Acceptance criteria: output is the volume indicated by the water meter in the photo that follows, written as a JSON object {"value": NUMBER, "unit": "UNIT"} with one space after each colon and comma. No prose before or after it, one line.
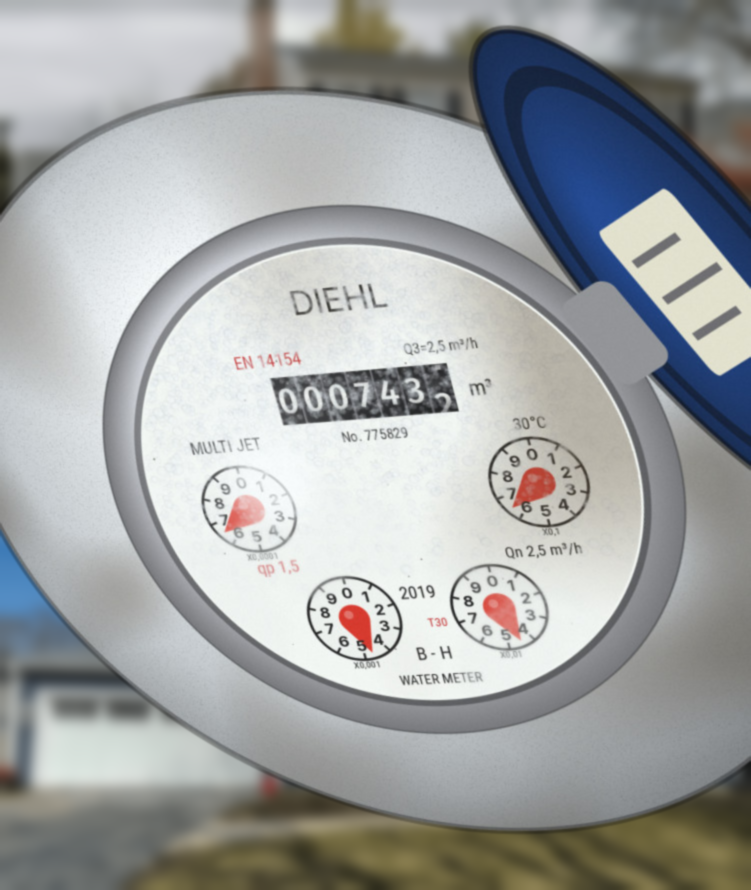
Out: {"value": 7431.6446, "unit": "m³"}
